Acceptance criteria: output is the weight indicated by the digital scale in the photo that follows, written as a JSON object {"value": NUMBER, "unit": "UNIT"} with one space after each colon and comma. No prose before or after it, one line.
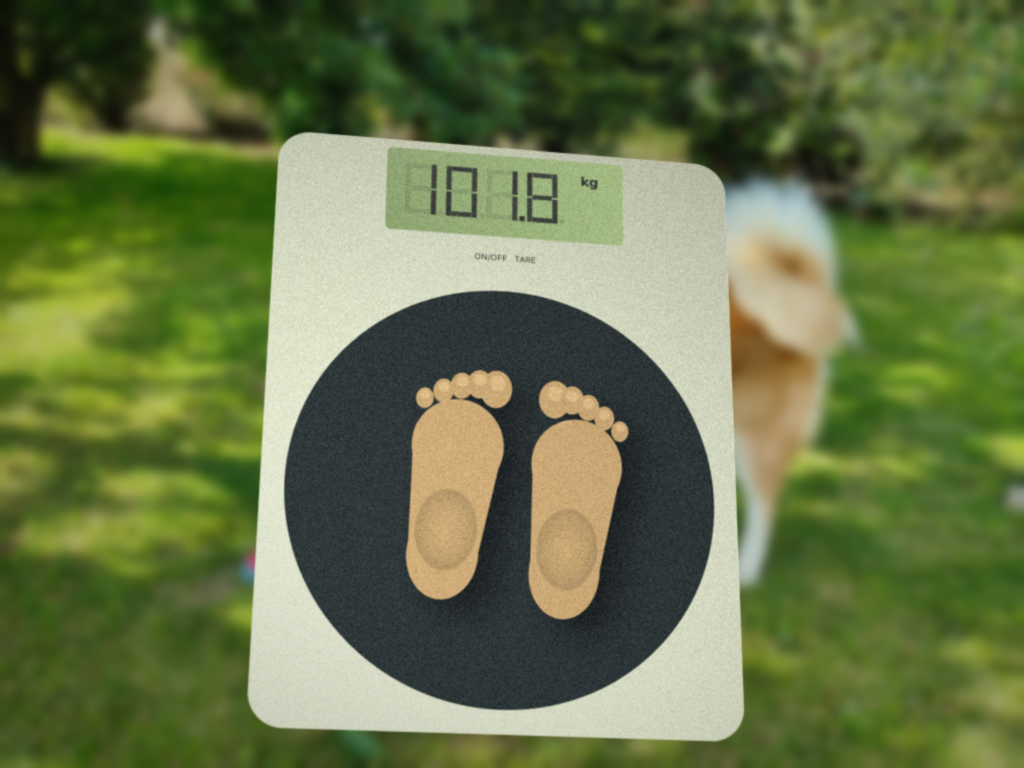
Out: {"value": 101.8, "unit": "kg"}
